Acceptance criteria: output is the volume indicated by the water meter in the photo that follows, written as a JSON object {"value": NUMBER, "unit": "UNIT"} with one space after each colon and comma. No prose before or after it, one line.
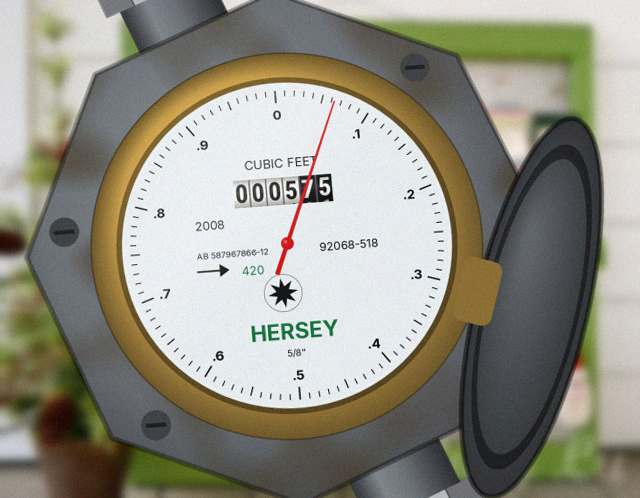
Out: {"value": 575.06, "unit": "ft³"}
